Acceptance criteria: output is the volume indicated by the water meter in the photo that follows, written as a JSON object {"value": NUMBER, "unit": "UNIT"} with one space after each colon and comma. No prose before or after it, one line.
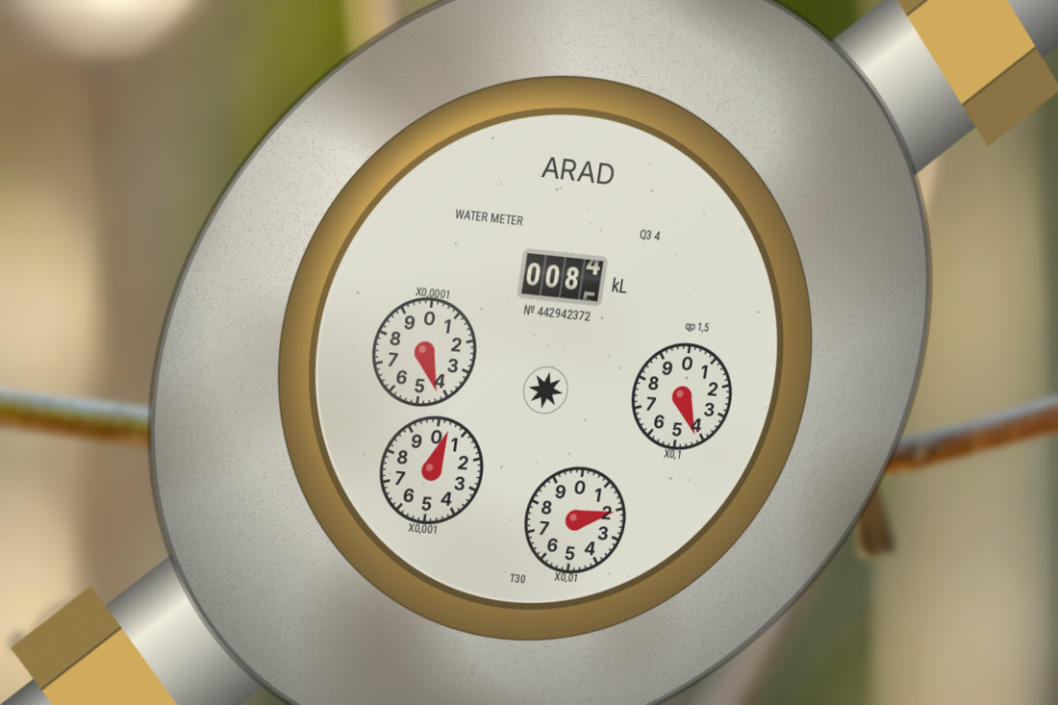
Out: {"value": 84.4204, "unit": "kL"}
